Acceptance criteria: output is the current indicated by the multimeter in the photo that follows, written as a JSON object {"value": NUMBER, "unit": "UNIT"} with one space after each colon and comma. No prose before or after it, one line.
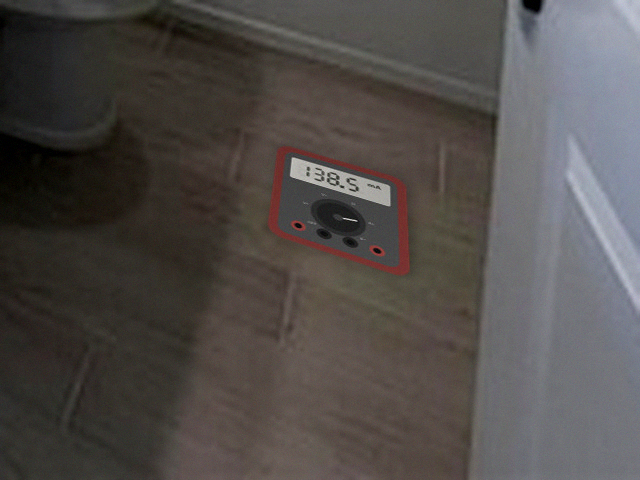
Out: {"value": 138.5, "unit": "mA"}
